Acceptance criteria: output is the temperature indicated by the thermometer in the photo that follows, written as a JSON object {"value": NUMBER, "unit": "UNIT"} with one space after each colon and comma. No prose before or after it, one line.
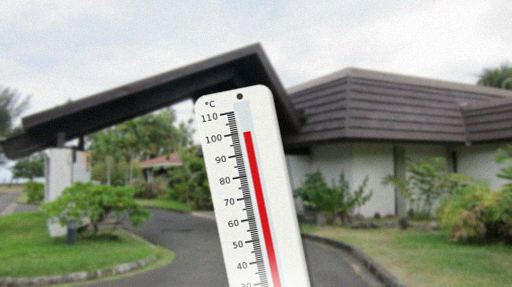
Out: {"value": 100, "unit": "°C"}
